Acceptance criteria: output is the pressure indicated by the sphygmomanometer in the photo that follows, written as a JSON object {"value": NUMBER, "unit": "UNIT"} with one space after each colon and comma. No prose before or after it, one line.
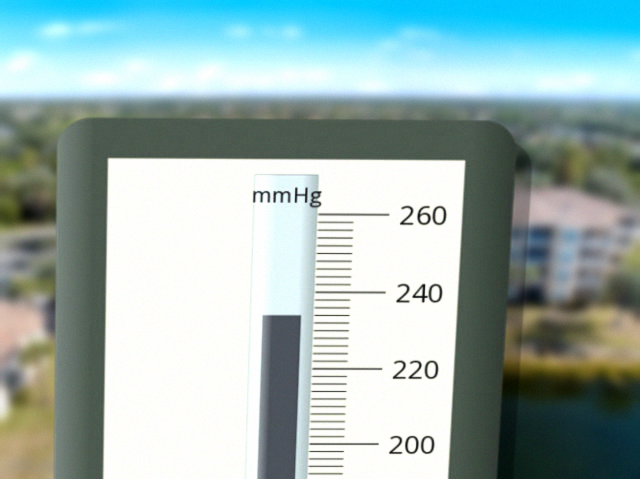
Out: {"value": 234, "unit": "mmHg"}
